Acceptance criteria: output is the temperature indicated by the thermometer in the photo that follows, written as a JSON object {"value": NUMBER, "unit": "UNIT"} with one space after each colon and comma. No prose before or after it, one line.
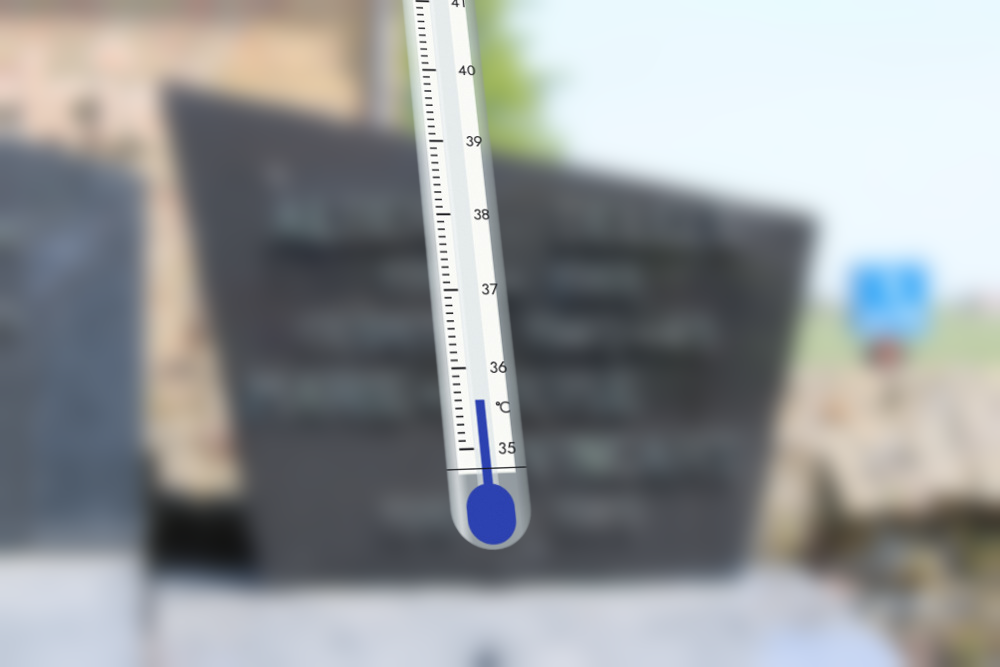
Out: {"value": 35.6, "unit": "°C"}
